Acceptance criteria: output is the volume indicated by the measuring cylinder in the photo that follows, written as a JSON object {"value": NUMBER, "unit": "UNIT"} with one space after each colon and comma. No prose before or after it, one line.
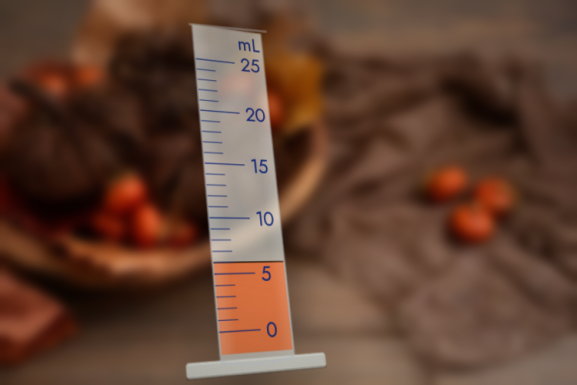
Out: {"value": 6, "unit": "mL"}
